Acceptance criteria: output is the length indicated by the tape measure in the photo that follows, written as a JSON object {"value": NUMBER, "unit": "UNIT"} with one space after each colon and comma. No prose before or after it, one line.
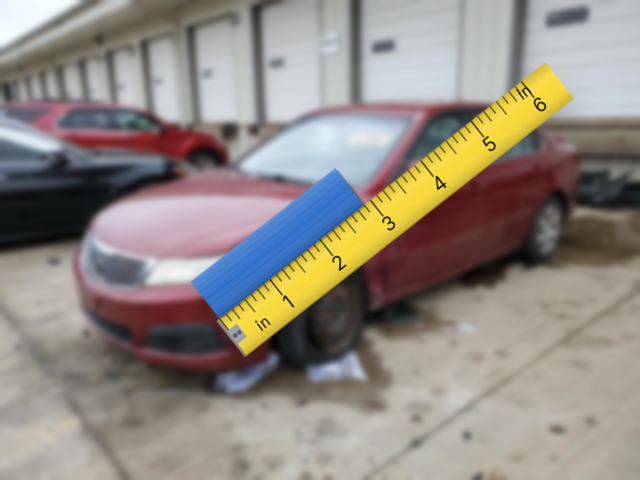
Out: {"value": 2.875, "unit": "in"}
